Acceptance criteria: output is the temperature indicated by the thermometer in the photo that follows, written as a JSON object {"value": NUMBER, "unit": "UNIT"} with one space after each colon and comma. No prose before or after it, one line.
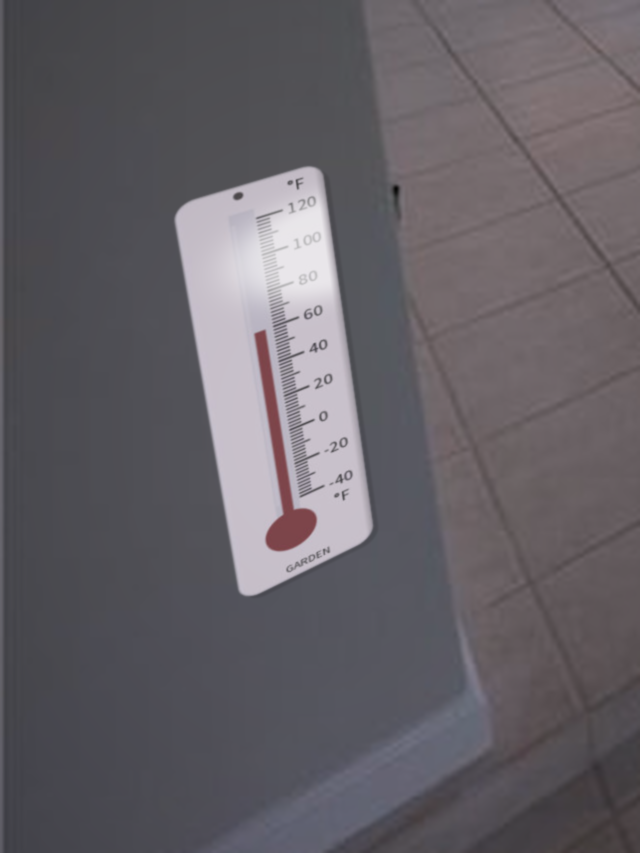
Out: {"value": 60, "unit": "°F"}
